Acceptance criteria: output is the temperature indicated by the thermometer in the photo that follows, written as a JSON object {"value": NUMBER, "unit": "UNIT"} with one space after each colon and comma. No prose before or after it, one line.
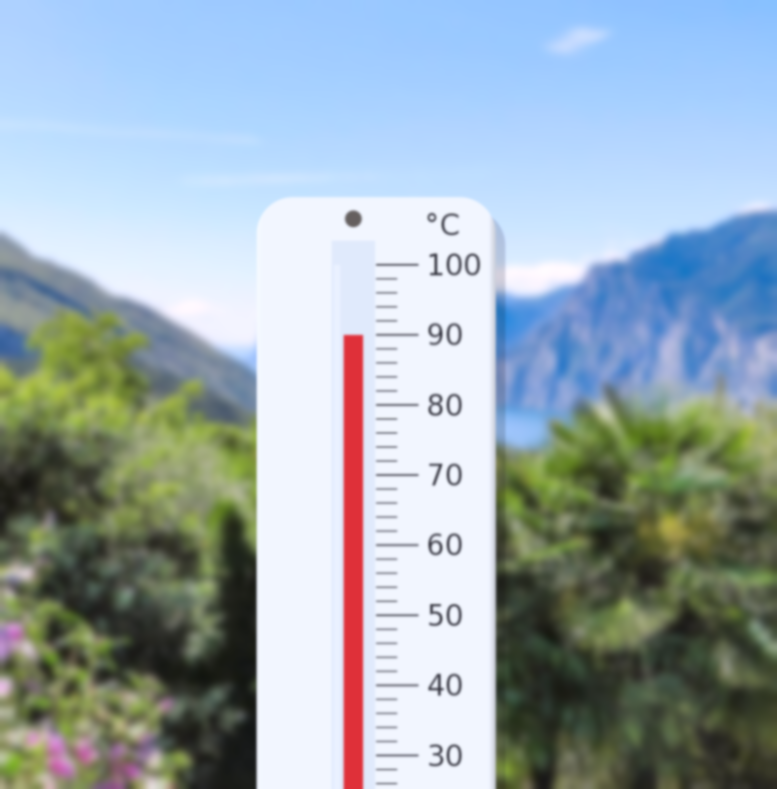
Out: {"value": 90, "unit": "°C"}
